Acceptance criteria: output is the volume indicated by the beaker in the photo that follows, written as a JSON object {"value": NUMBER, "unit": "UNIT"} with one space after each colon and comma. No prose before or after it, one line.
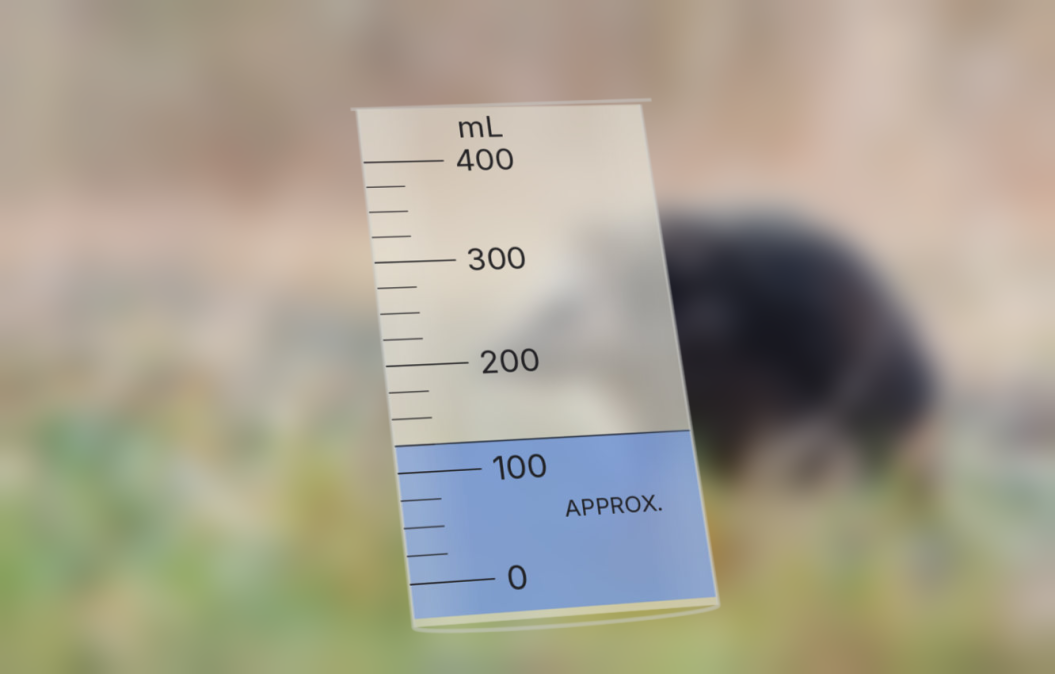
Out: {"value": 125, "unit": "mL"}
